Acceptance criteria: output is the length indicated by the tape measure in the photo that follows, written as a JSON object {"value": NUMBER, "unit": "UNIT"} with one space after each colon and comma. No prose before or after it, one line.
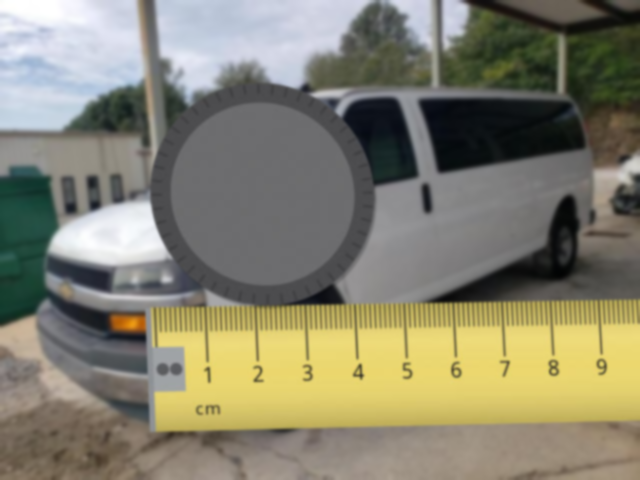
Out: {"value": 4.5, "unit": "cm"}
